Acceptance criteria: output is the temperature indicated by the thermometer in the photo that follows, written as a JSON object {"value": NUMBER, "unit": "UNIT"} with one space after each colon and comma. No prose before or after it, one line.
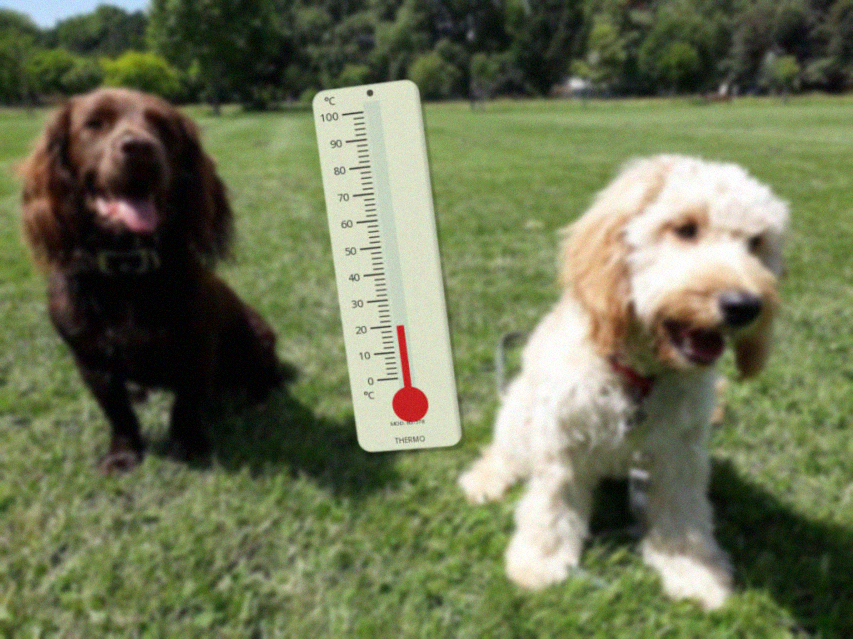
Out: {"value": 20, "unit": "°C"}
